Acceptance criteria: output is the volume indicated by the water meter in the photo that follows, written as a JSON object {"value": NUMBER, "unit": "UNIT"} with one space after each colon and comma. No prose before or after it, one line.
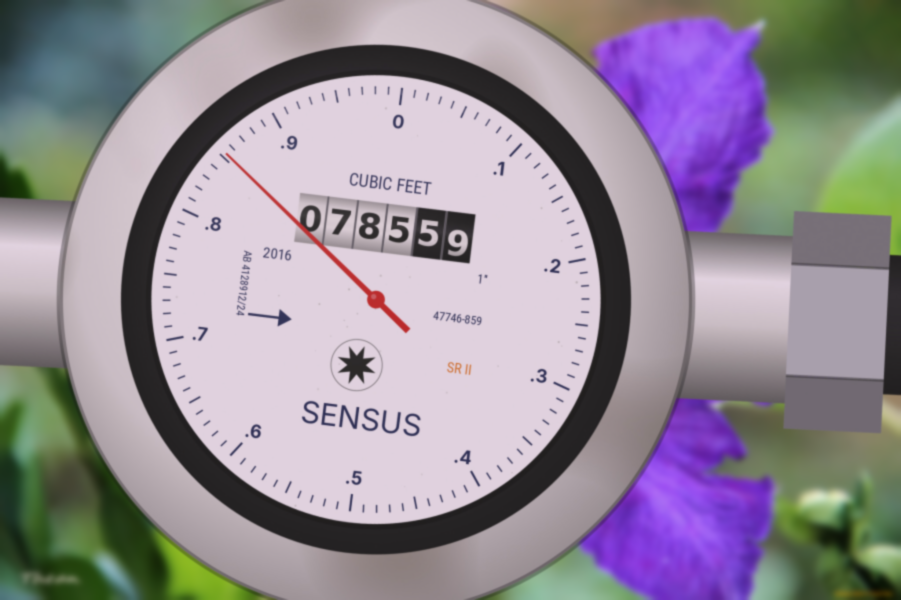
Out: {"value": 78558.85, "unit": "ft³"}
